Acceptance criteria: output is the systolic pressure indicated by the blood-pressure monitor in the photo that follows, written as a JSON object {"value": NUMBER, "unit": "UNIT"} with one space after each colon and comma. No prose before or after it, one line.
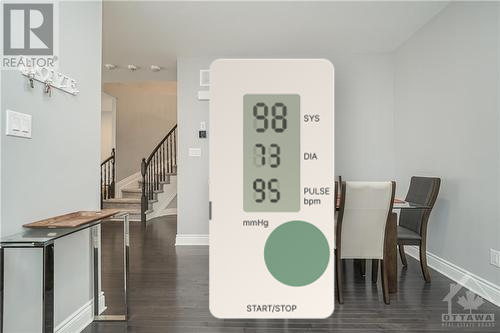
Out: {"value": 98, "unit": "mmHg"}
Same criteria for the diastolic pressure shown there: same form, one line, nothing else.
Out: {"value": 73, "unit": "mmHg"}
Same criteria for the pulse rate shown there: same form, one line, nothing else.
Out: {"value": 95, "unit": "bpm"}
